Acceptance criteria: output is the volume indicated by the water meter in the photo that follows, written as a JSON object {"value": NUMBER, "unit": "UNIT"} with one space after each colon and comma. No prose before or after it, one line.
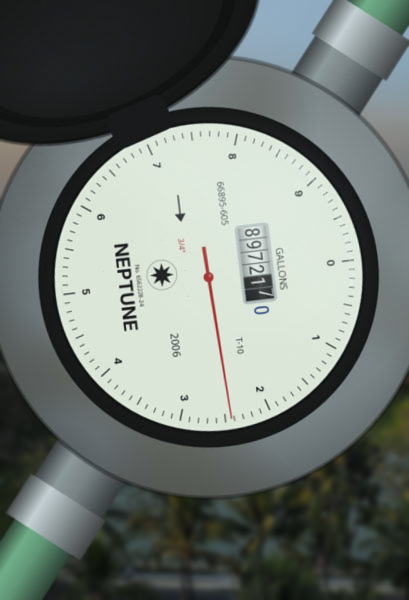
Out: {"value": 8972172.4, "unit": "gal"}
